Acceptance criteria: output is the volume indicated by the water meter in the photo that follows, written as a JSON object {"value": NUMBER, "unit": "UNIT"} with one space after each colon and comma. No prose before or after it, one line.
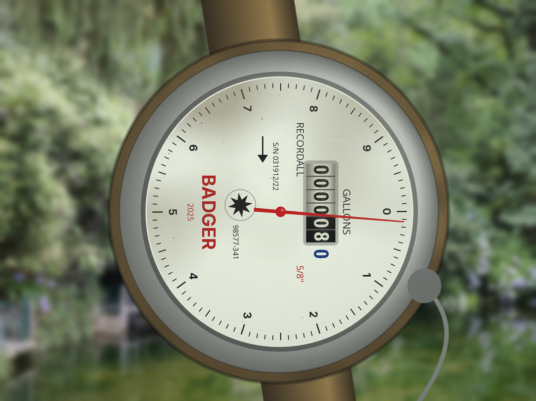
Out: {"value": 80.1, "unit": "gal"}
